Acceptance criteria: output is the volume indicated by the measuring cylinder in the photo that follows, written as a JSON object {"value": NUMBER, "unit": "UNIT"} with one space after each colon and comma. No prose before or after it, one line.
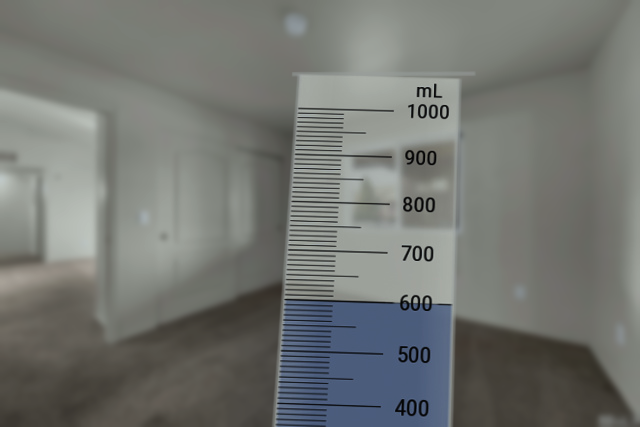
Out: {"value": 600, "unit": "mL"}
